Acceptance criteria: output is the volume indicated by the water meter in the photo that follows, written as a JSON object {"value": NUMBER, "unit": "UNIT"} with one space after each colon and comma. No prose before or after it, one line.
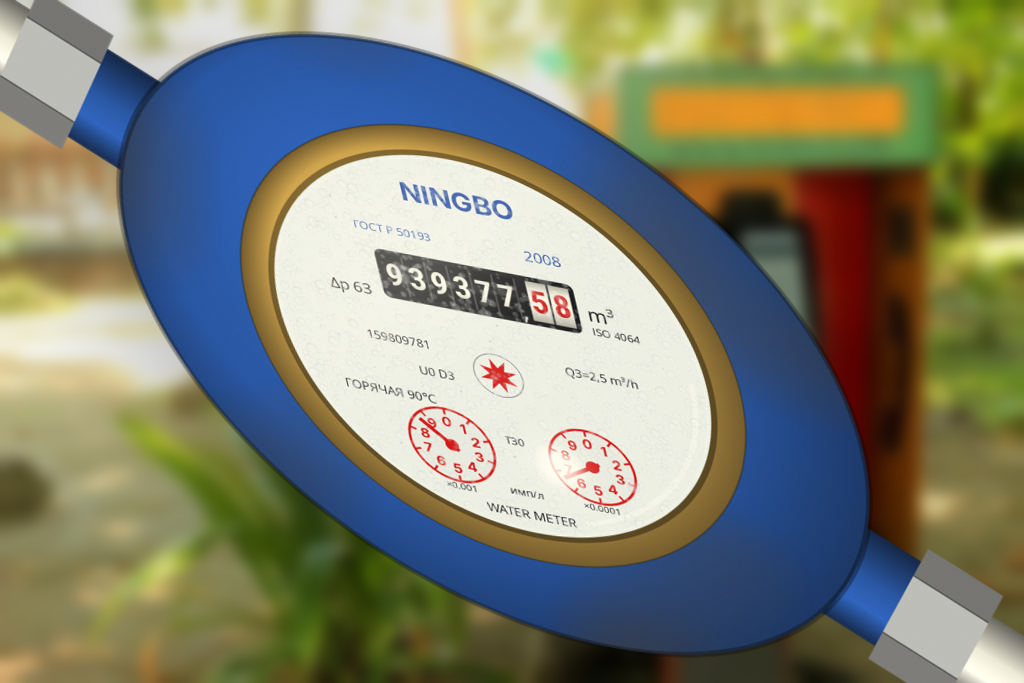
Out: {"value": 939377.5886, "unit": "m³"}
